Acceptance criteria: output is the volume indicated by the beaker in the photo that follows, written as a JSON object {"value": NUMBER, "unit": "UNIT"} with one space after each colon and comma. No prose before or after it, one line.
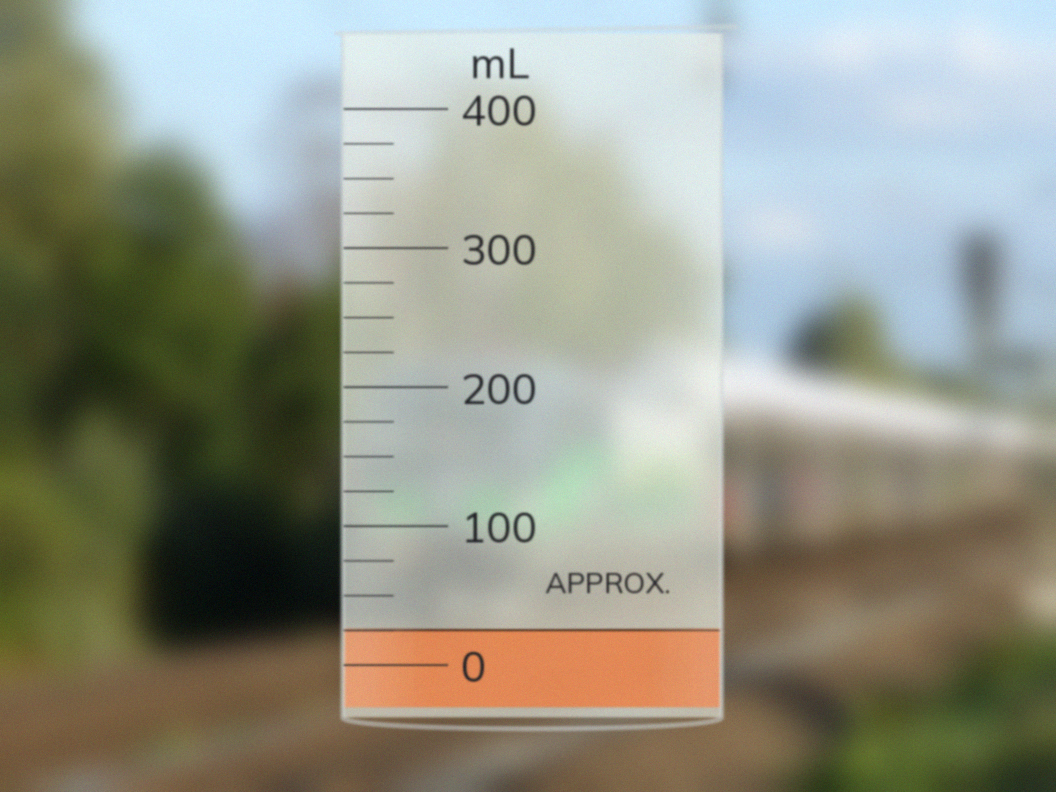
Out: {"value": 25, "unit": "mL"}
